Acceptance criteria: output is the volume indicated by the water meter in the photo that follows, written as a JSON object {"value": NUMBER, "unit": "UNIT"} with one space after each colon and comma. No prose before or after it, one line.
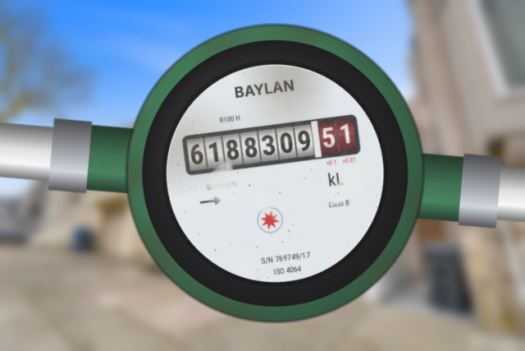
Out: {"value": 6188309.51, "unit": "kL"}
